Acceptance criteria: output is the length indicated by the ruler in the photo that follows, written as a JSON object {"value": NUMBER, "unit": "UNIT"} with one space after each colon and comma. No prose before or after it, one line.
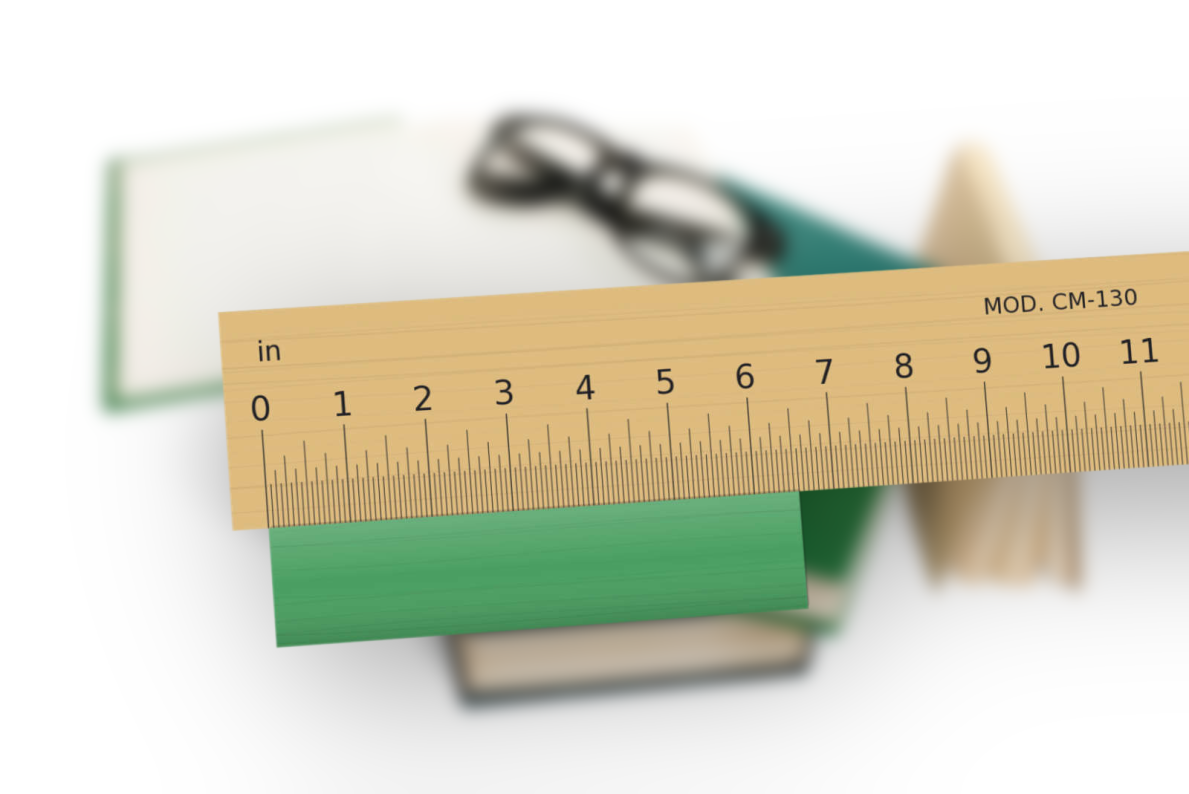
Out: {"value": 6.5625, "unit": "in"}
